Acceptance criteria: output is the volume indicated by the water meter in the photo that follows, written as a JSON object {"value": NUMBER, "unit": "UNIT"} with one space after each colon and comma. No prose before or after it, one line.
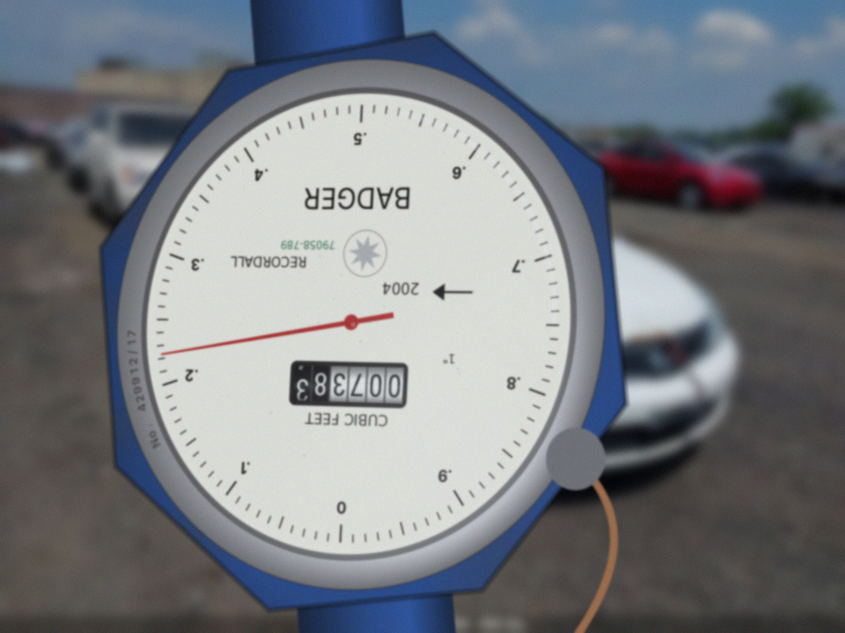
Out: {"value": 7383.22, "unit": "ft³"}
